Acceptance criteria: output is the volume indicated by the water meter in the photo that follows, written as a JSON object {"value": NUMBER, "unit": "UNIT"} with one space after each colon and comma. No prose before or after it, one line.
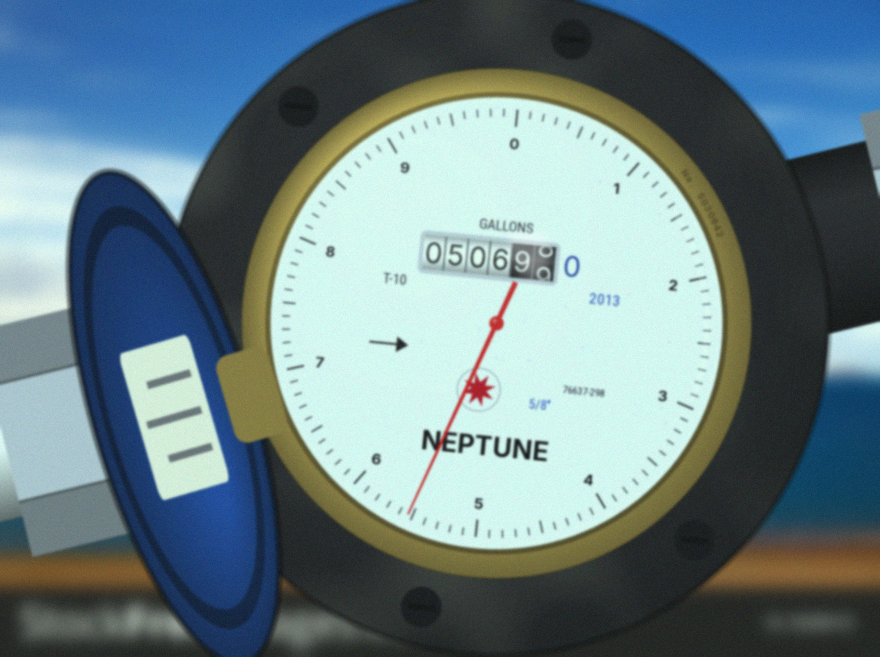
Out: {"value": 506985.5, "unit": "gal"}
